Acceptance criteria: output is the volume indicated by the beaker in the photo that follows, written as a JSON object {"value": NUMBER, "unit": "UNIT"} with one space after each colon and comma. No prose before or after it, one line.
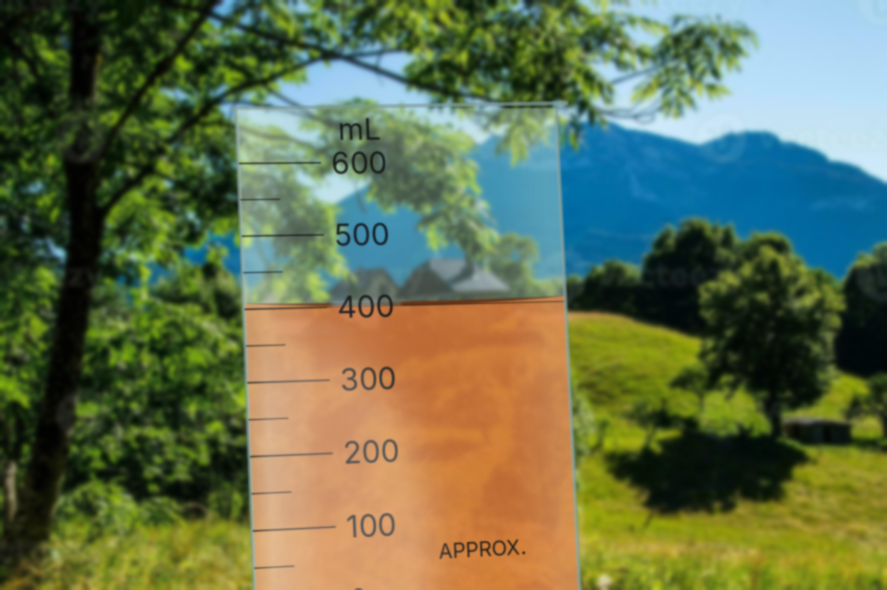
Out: {"value": 400, "unit": "mL"}
